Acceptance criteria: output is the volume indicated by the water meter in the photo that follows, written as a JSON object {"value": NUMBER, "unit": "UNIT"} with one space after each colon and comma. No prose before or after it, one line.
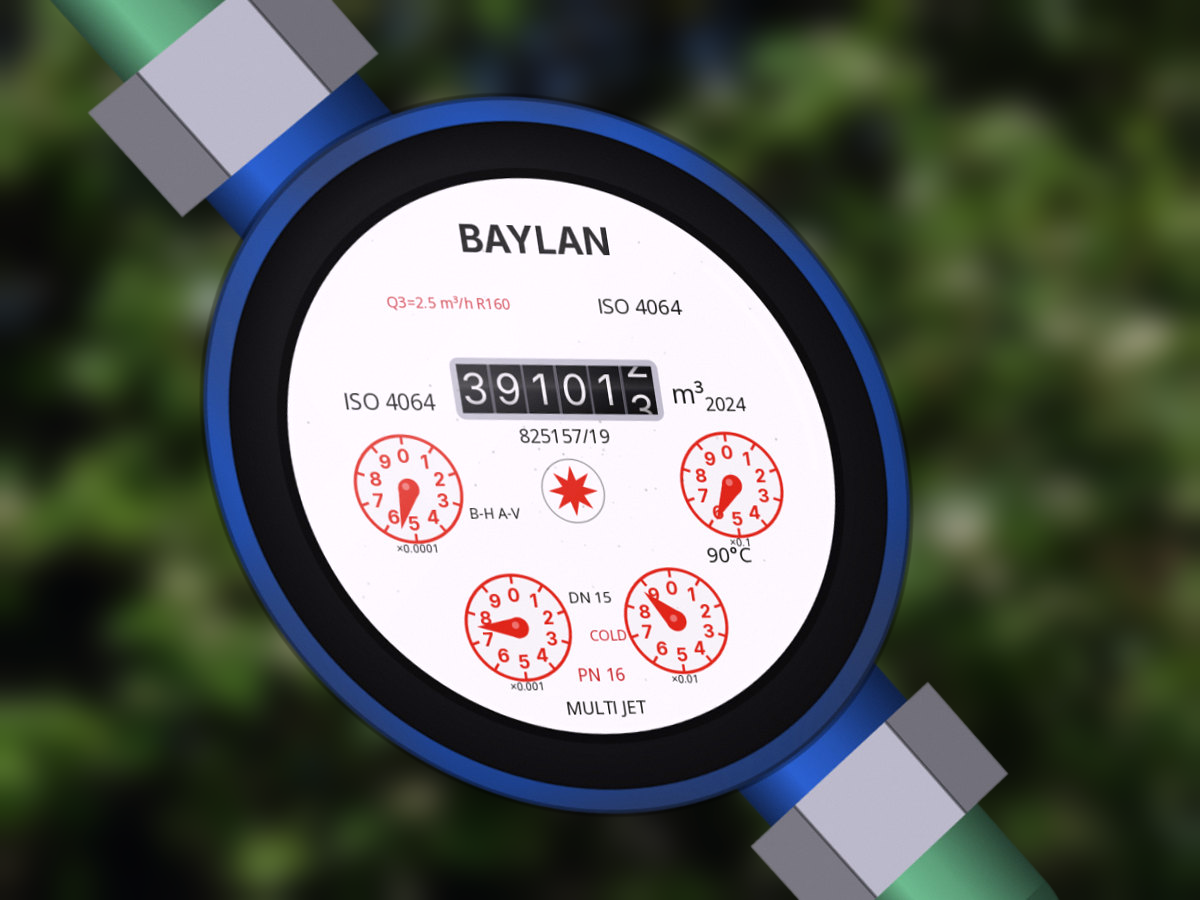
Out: {"value": 391012.5875, "unit": "m³"}
